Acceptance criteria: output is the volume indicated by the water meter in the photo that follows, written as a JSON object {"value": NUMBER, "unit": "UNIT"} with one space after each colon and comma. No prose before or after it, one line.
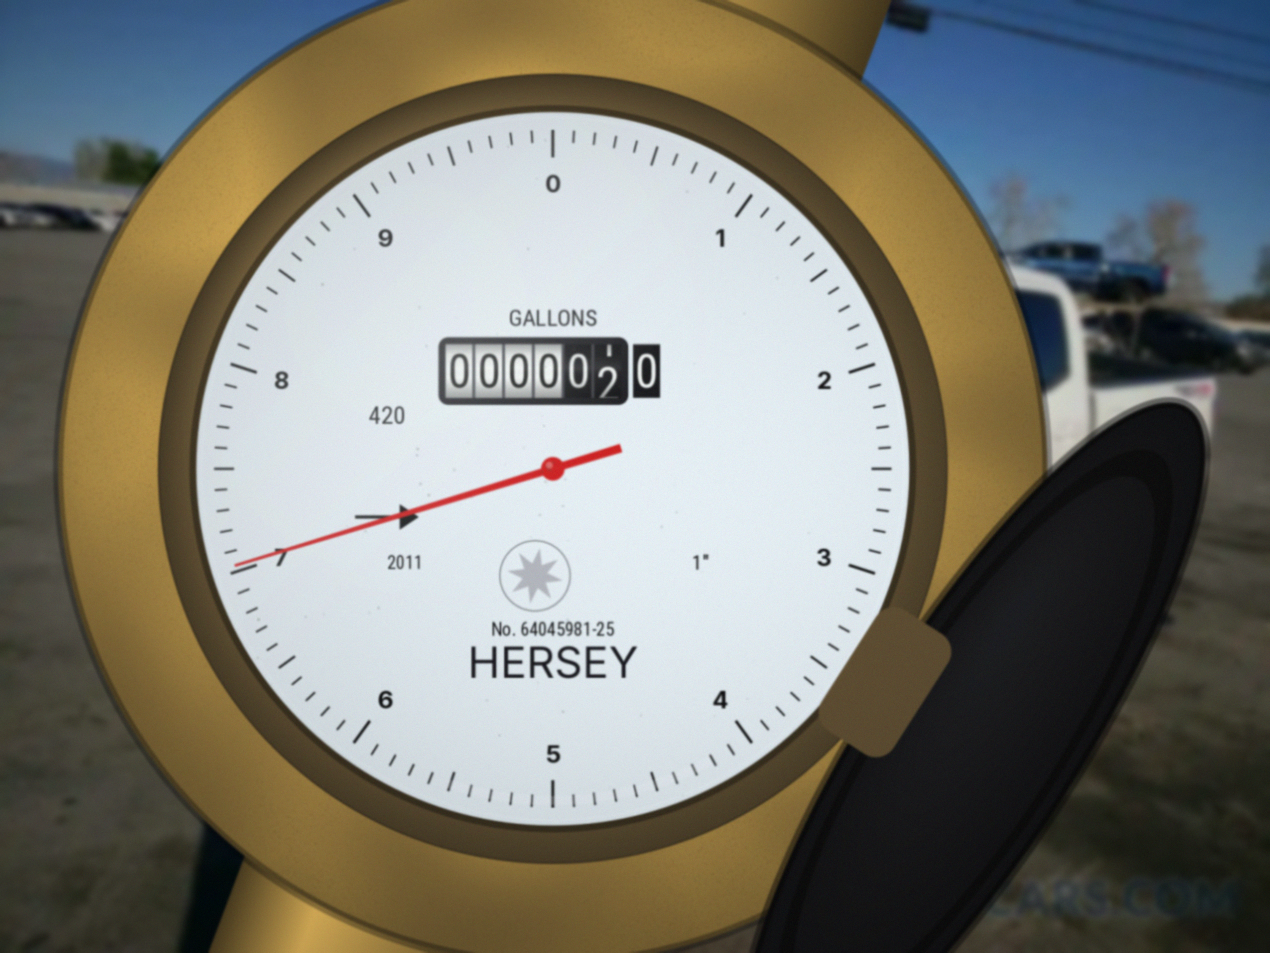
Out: {"value": 17.0, "unit": "gal"}
